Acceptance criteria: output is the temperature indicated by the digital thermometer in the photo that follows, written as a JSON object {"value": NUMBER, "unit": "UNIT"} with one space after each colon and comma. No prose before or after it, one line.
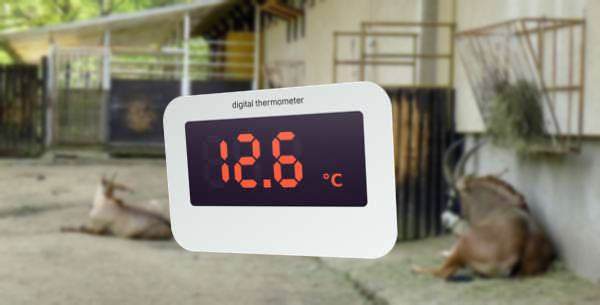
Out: {"value": 12.6, "unit": "°C"}
